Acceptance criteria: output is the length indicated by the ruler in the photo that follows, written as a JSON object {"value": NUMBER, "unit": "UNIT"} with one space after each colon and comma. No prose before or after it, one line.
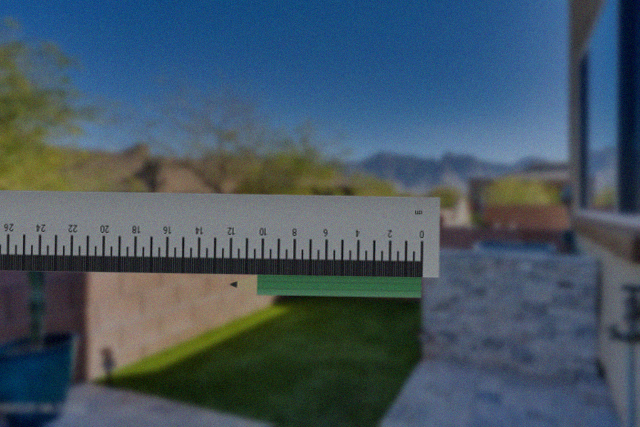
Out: {"value": 12, "unit": "cm"}
